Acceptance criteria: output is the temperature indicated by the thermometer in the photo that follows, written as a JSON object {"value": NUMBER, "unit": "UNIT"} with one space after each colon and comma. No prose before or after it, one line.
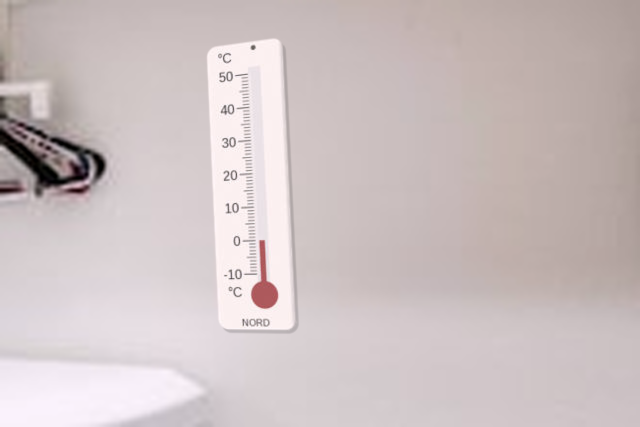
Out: {"value": 0, "unit": "°C"}
